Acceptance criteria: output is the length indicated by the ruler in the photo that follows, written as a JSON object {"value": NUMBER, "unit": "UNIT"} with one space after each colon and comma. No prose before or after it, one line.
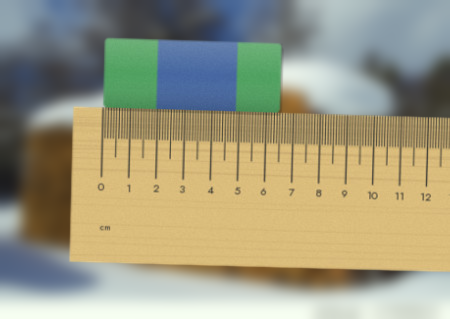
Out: {"value": 6.5, "unit": "cm"}
